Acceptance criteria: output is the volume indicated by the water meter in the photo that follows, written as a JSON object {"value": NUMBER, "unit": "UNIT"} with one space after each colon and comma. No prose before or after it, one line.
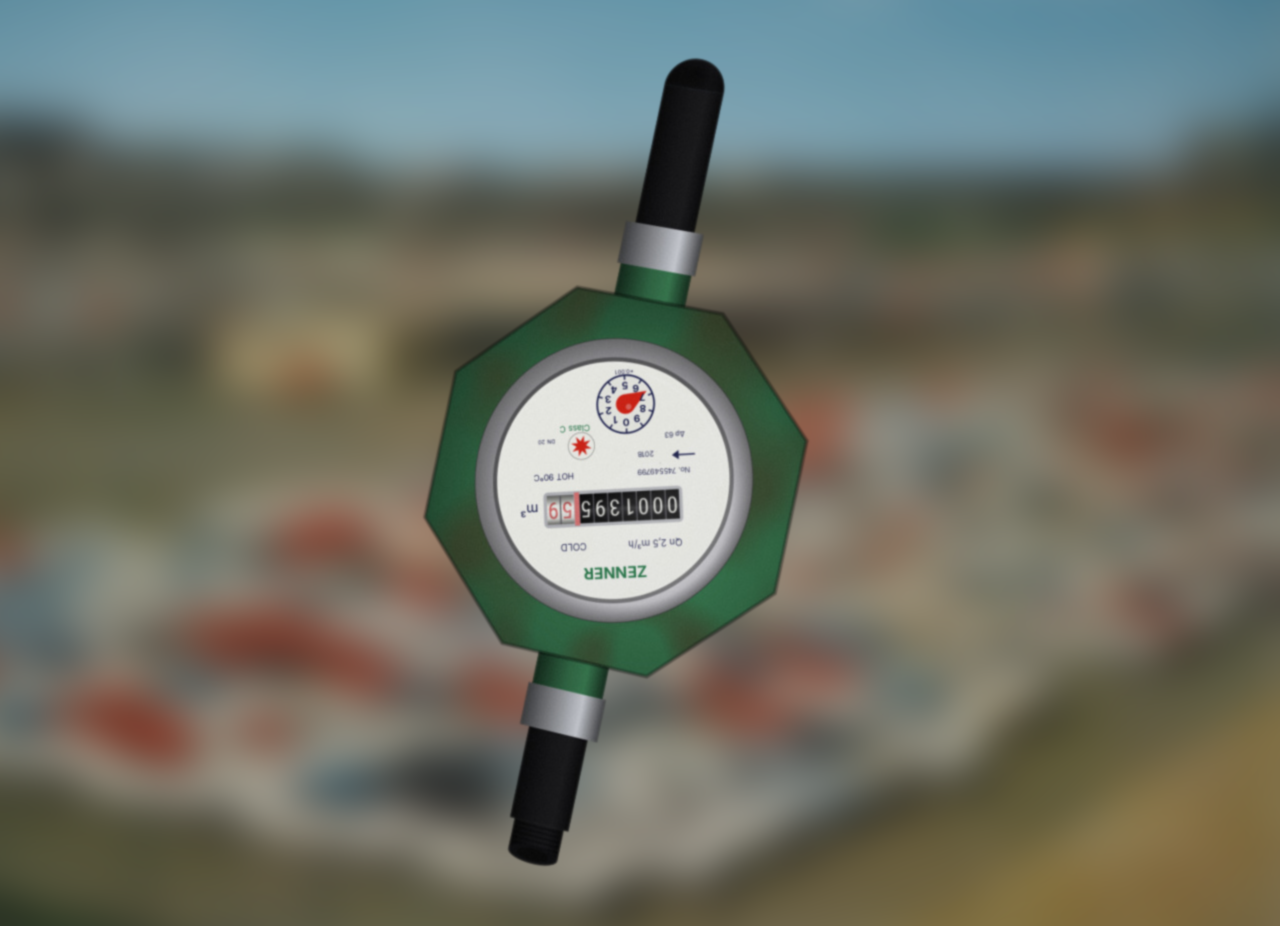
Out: {"value": 1395.596, "unit": "m³"}
